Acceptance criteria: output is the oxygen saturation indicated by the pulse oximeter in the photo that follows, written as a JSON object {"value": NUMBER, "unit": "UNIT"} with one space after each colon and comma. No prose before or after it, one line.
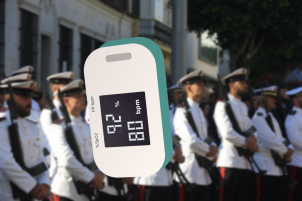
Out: {"value": 92, "unit": "%"}
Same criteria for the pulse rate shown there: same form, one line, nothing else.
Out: {"value": 80, "unit": "bpm"}
